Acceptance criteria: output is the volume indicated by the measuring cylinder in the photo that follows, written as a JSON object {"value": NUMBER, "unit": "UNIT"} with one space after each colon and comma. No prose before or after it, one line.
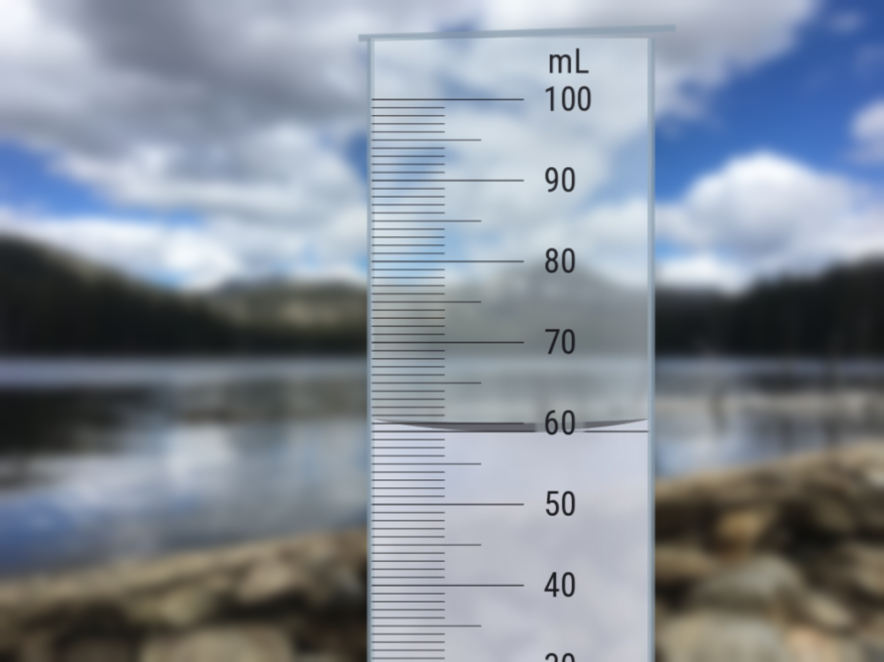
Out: {"value": 59, "unit": "mL"}
